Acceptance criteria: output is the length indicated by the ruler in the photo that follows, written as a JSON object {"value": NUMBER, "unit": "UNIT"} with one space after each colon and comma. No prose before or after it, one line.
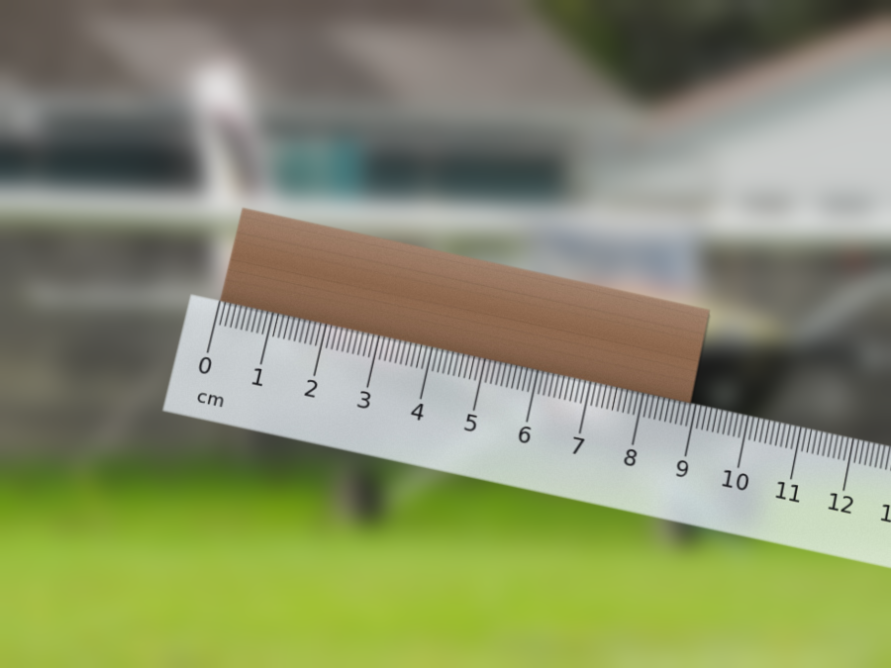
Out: {"value": 8.9, "unit": "cm"}
